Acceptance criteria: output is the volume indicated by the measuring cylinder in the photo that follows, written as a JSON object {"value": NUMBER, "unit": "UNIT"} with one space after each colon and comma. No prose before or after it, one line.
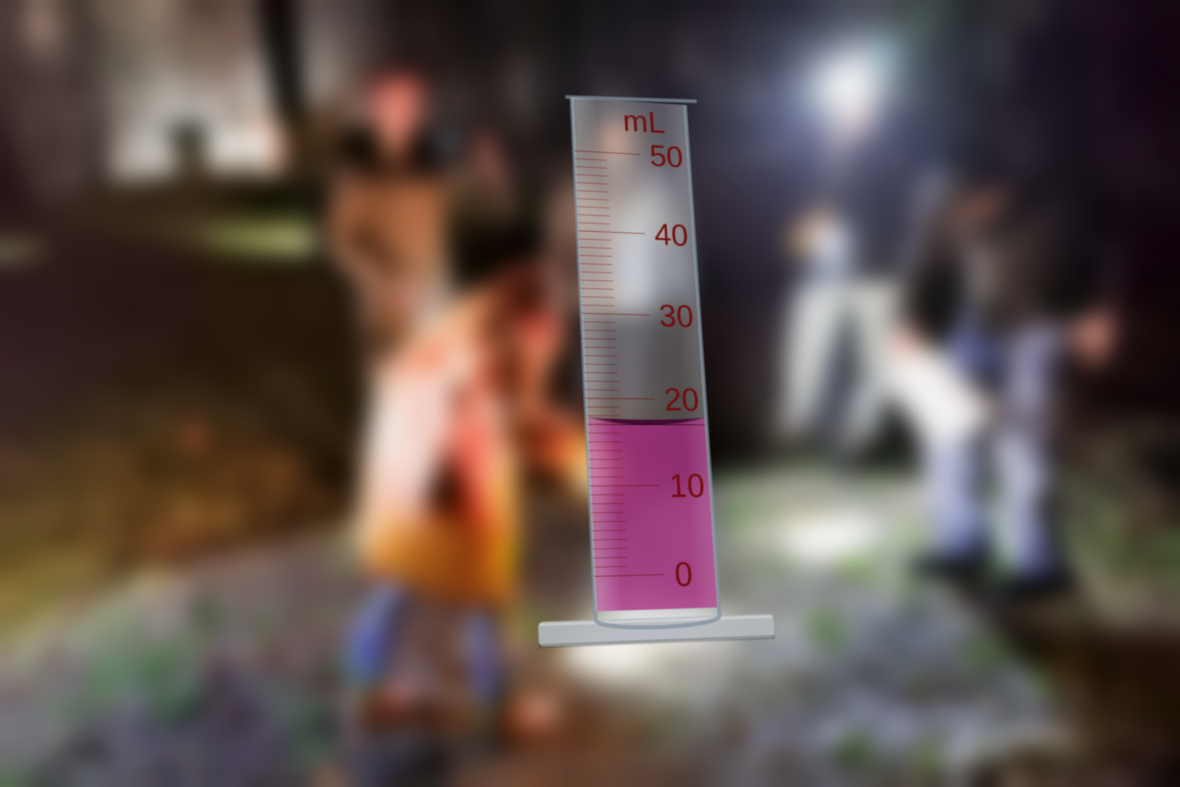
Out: {"value": 17, "unit": "mL"}
